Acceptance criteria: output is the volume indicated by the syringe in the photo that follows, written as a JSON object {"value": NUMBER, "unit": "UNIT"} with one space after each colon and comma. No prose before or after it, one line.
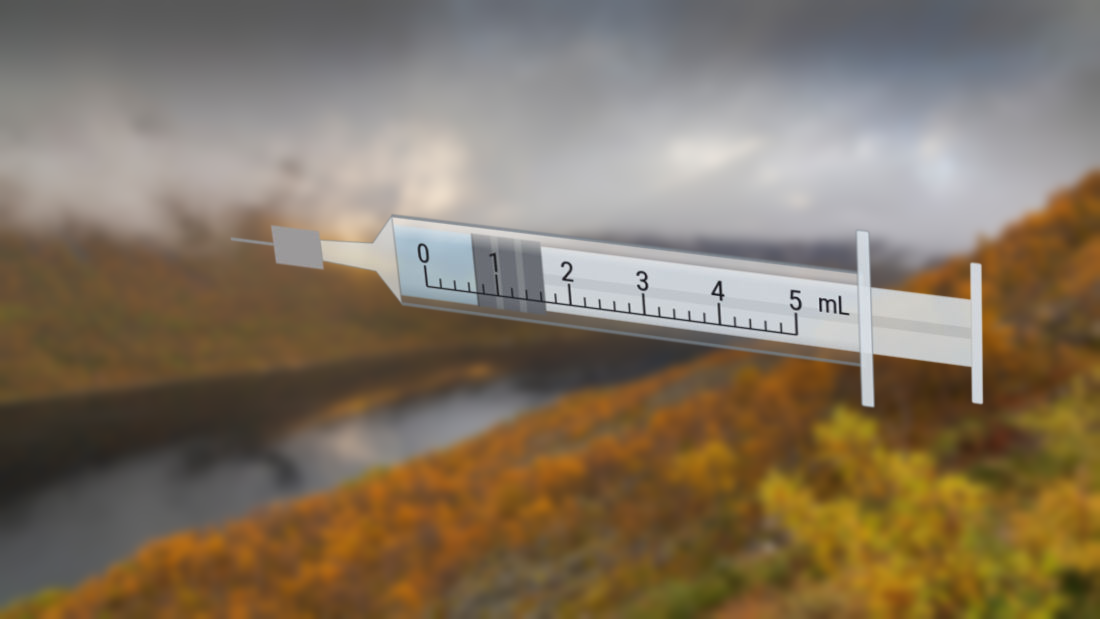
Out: {"value": 0.7, "unit": "mL"}
